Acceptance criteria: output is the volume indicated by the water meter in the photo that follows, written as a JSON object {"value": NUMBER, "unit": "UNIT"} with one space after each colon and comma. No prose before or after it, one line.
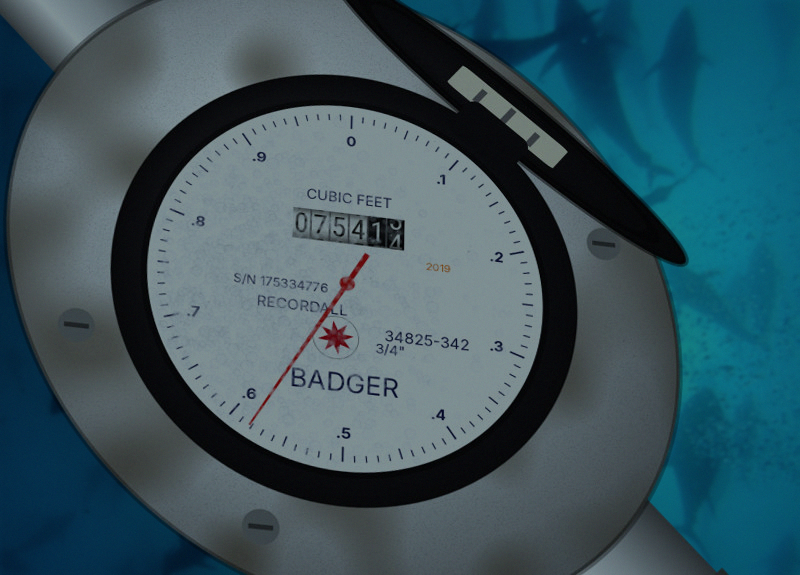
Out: {"value": 75413.58, "unit": "ft³"}
